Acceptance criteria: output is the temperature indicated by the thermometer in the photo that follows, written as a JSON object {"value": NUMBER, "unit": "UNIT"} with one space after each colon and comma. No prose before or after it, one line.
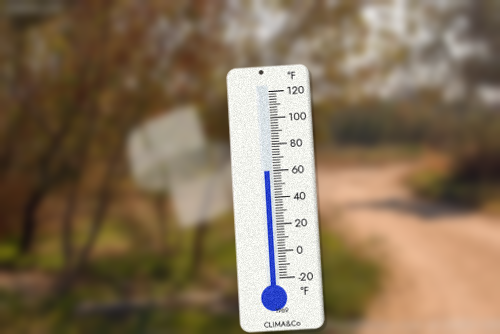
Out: {"value": 60, "unit": "°F"}
